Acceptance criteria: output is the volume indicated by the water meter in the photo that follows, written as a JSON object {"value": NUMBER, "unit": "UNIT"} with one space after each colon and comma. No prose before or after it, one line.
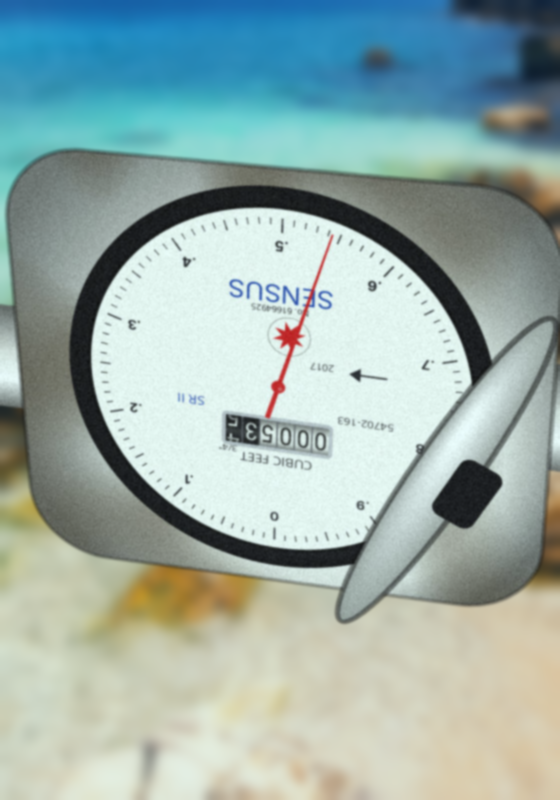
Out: {"value": 534.54, "unit": "ft³"}
